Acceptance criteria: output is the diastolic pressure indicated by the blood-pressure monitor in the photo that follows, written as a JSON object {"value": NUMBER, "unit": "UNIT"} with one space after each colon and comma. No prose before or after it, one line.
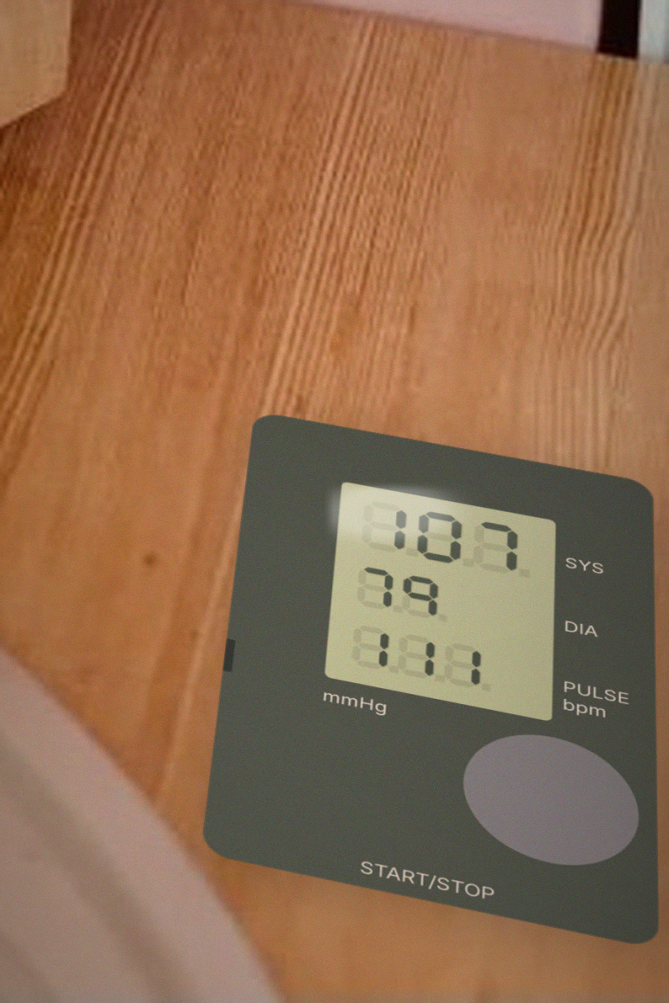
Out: {"value": 79, "unit": "mmHg"}
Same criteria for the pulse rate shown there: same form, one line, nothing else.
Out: {"value": 111, "unit": "bpm"}
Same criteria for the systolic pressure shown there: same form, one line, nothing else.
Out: {"value": 107, "unit": "mmHg"}
